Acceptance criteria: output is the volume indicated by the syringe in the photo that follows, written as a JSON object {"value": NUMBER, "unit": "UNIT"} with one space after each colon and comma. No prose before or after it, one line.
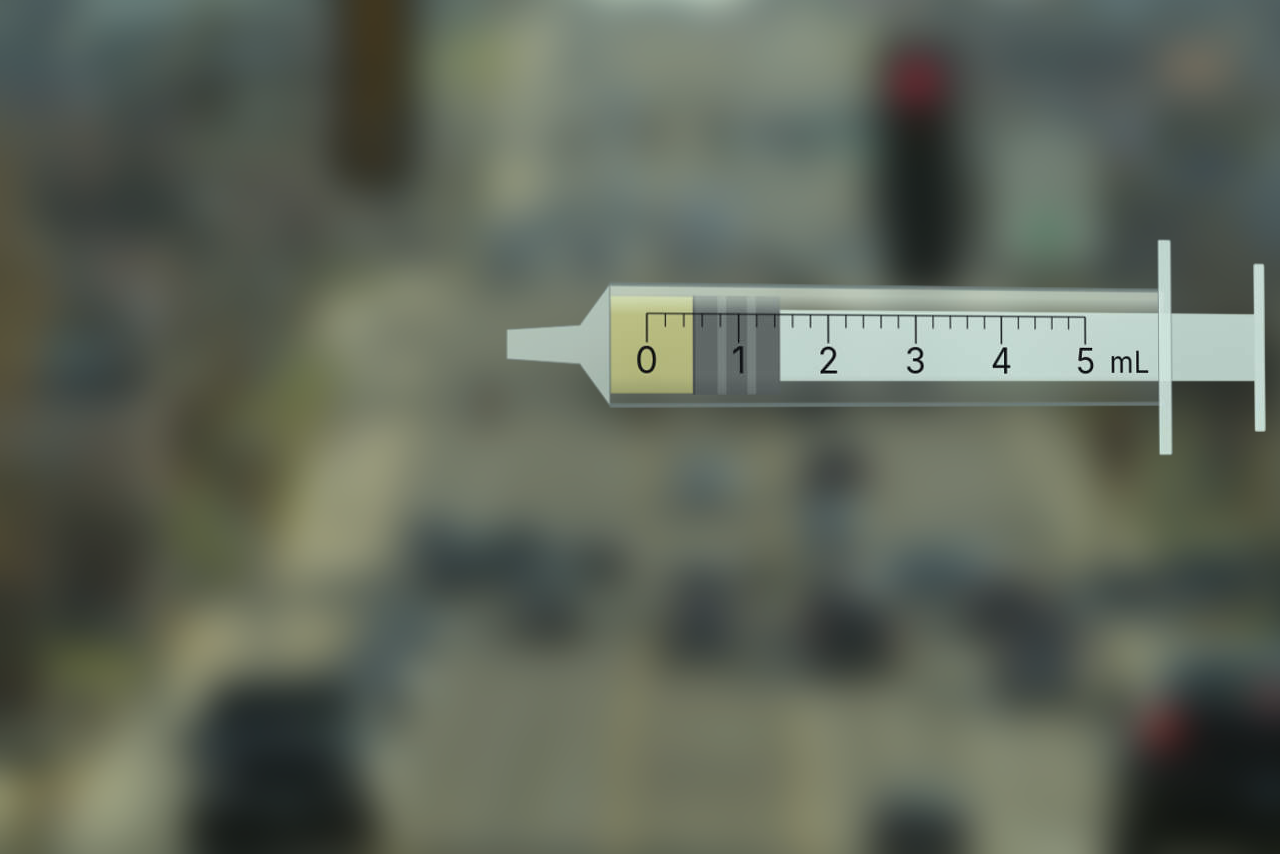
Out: {"value": 0.5, "unit": "mL"}
